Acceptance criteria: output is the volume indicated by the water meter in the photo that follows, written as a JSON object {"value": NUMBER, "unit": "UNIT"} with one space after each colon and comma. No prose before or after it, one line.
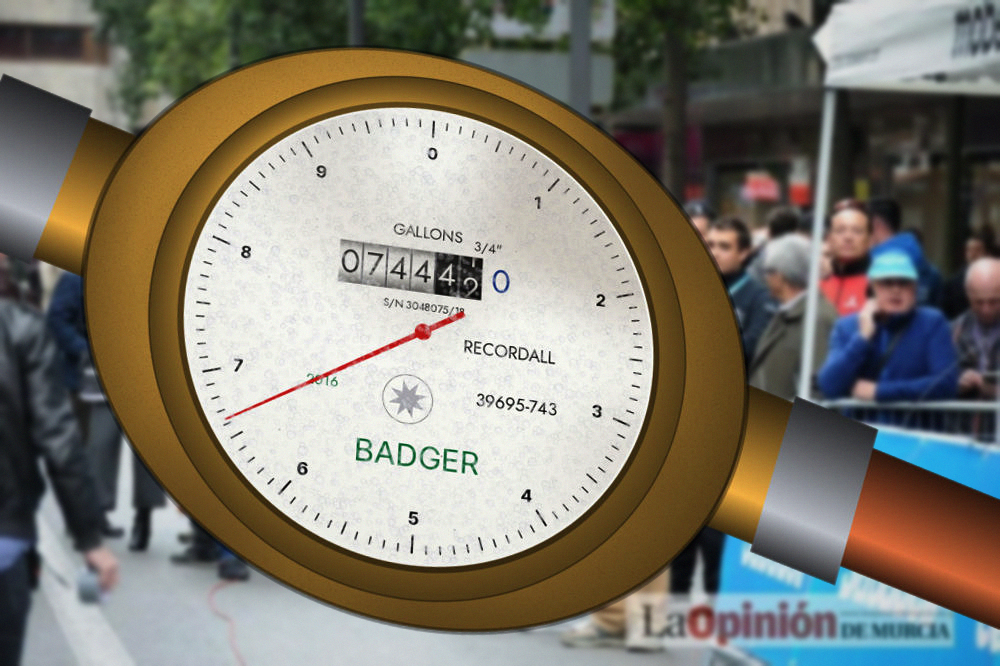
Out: {"value": 744416.6, "unit": "gal"}
